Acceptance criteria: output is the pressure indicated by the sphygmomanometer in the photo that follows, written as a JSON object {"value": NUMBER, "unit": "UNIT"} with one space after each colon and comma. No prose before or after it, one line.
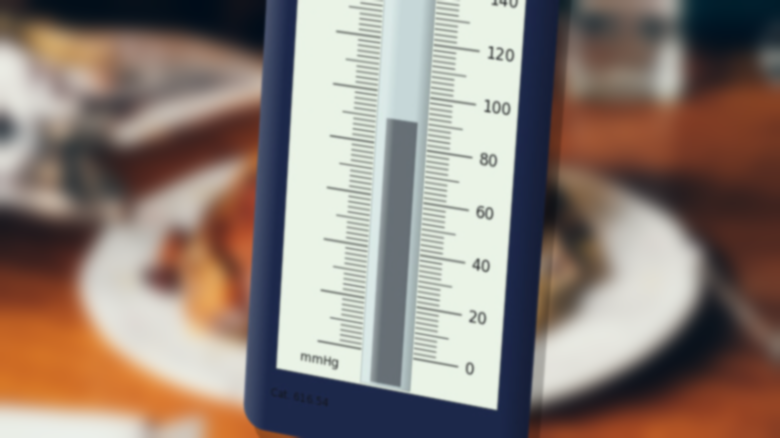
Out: {"value": 90, "unit": "mmHg"}
